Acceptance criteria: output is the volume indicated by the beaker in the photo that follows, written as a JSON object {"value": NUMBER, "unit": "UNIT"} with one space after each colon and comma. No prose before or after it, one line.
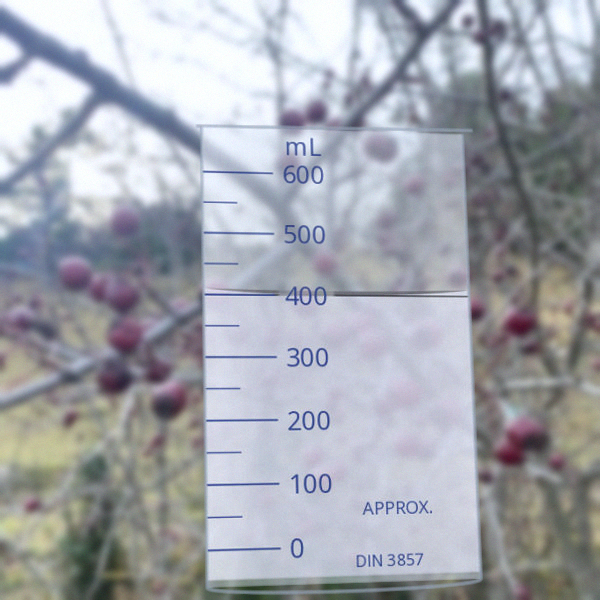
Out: {"value": 400, "unit": "mL"}
